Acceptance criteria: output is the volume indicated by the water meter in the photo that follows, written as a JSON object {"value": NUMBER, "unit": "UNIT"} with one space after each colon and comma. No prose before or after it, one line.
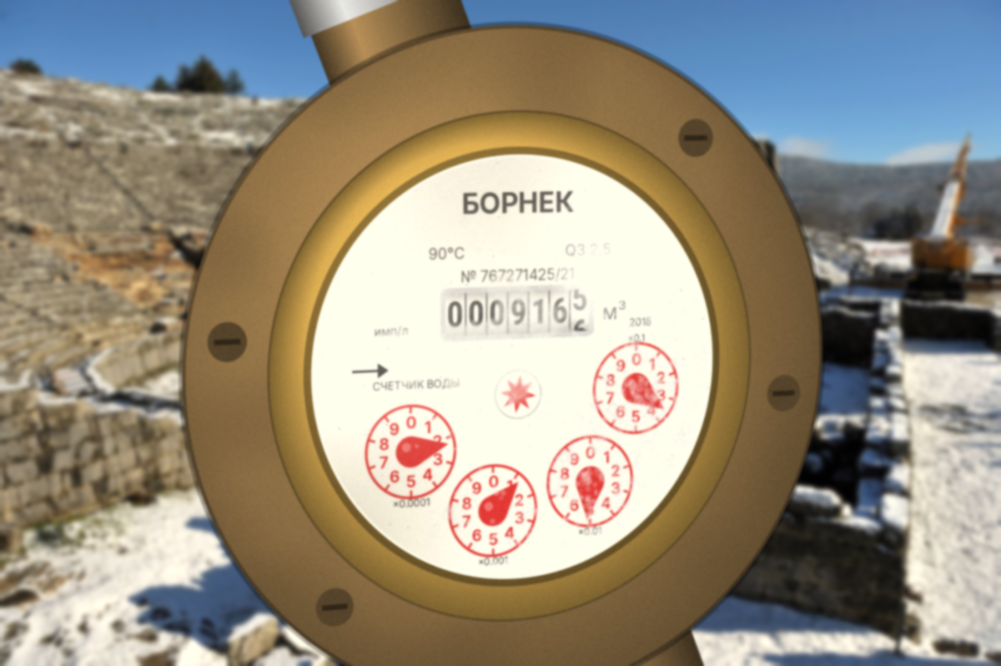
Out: {"value": 9165.3512, "unit": "m³"}
